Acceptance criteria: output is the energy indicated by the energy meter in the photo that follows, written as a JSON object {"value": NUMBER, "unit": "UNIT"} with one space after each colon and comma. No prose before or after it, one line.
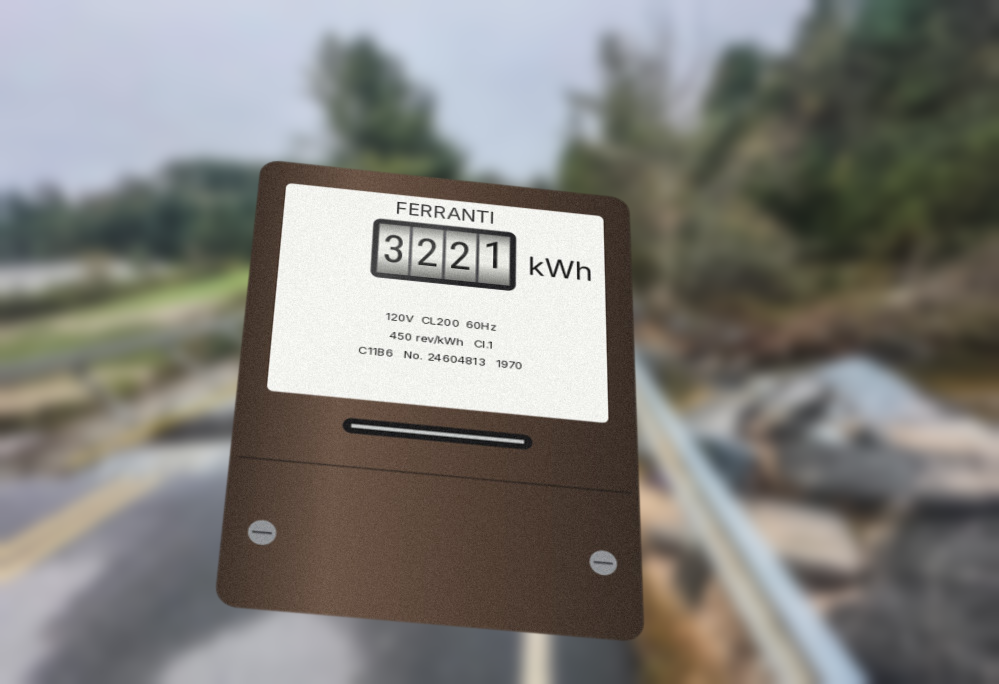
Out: {"value": 3221, "unit": "kWh"}
